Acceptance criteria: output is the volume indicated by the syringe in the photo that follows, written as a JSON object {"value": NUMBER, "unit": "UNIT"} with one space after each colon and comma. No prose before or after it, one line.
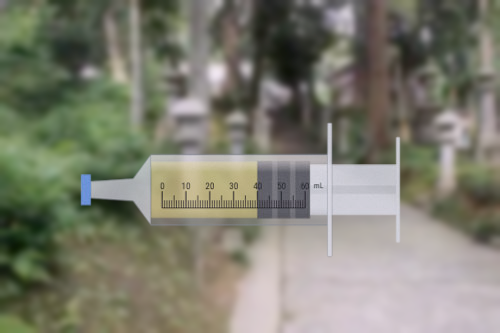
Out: {"value": 40, "unit": "mL"}
